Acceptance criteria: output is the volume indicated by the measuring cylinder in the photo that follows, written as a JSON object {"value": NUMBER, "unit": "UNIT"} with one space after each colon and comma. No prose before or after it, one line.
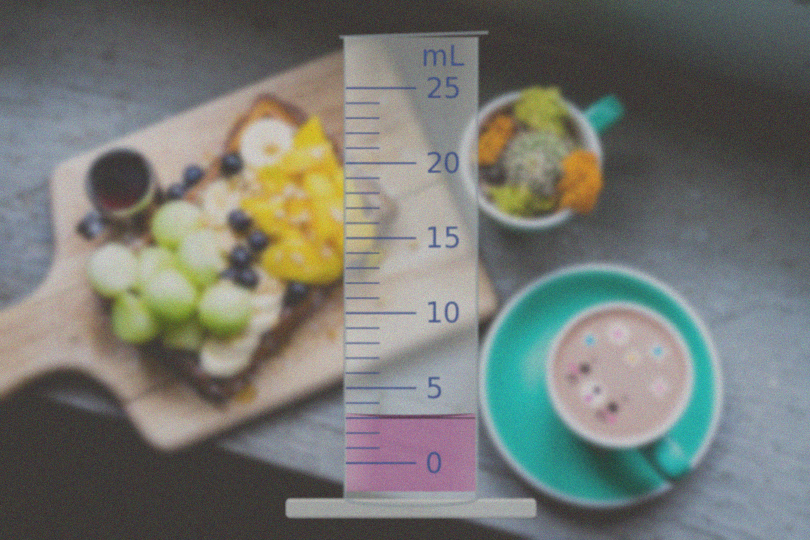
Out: {"value": 3, "unit": "mL"}
